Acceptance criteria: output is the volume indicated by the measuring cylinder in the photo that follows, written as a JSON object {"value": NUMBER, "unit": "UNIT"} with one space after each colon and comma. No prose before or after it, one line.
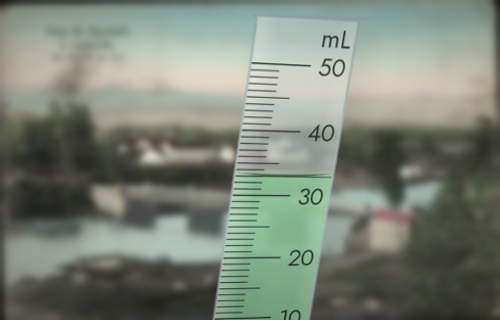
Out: {"value": 33, "unit": "mL"}
